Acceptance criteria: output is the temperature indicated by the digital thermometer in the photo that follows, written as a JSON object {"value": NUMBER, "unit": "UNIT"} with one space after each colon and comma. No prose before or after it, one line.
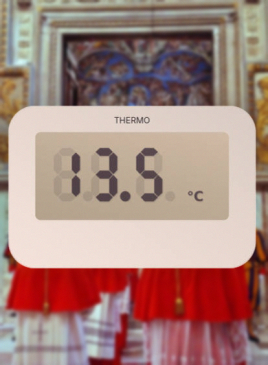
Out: {"value": 13.5, "unit": "°C"}
